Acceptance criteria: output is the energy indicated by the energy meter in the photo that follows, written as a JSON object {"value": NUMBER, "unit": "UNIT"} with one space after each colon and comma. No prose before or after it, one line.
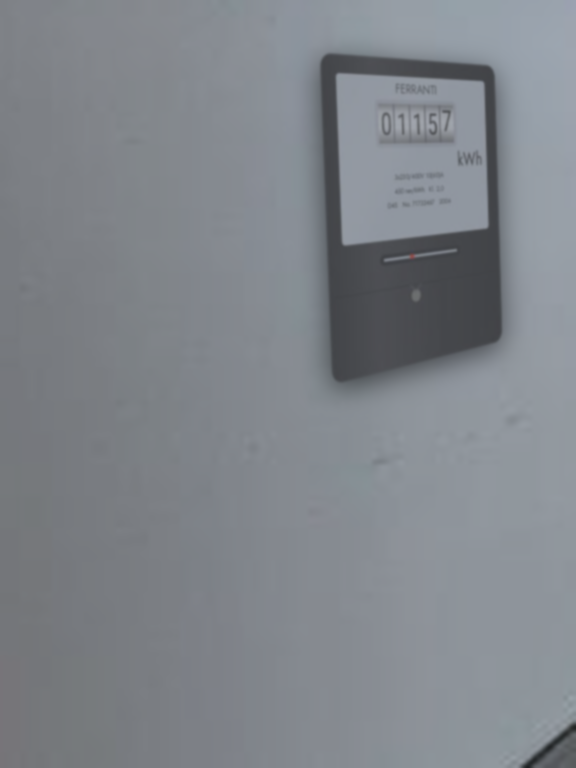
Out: {"value": 1157, "unit": "kWh"}
